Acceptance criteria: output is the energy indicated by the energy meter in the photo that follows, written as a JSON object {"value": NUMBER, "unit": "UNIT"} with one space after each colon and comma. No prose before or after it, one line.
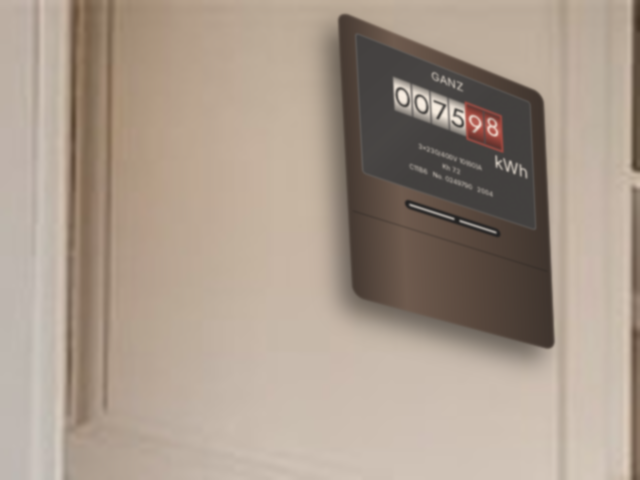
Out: {"value": 75.98, "unit": "kWh"}
